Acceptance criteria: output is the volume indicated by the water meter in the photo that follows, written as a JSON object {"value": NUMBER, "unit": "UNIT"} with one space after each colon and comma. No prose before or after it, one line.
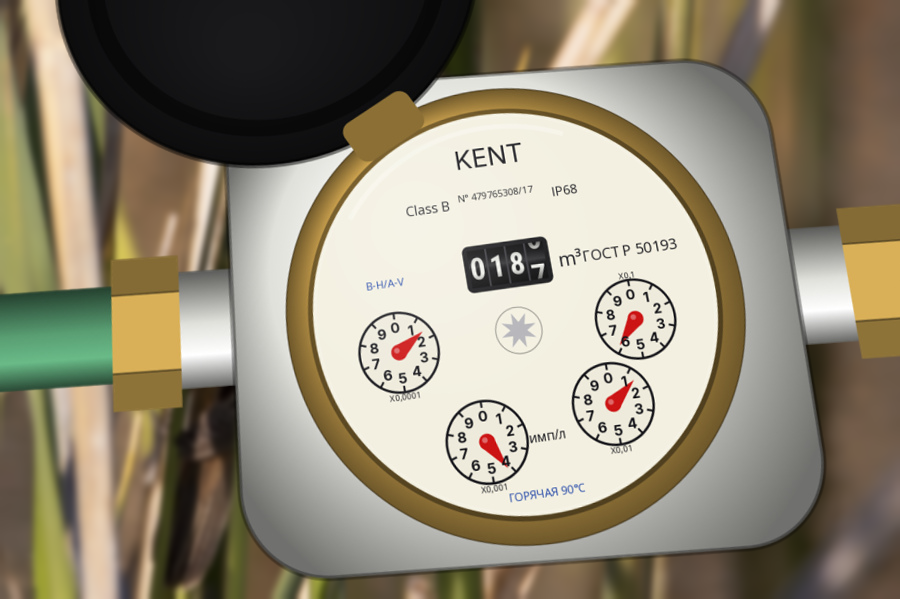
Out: {"value": 186.6141, "unit": "m³"}
